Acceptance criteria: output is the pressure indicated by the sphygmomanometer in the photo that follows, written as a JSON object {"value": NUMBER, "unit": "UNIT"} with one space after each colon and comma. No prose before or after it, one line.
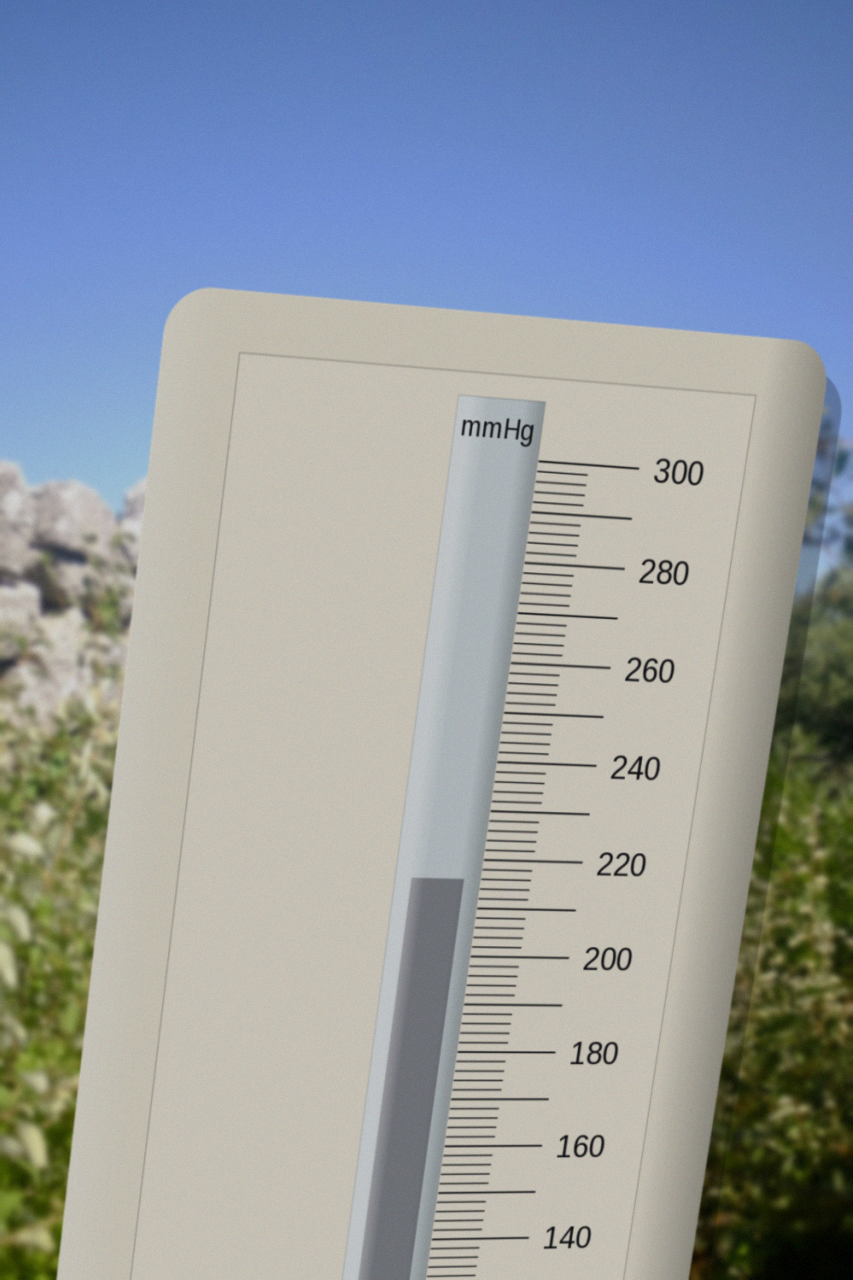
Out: {"value": 216, "unit": "mmHg"}
